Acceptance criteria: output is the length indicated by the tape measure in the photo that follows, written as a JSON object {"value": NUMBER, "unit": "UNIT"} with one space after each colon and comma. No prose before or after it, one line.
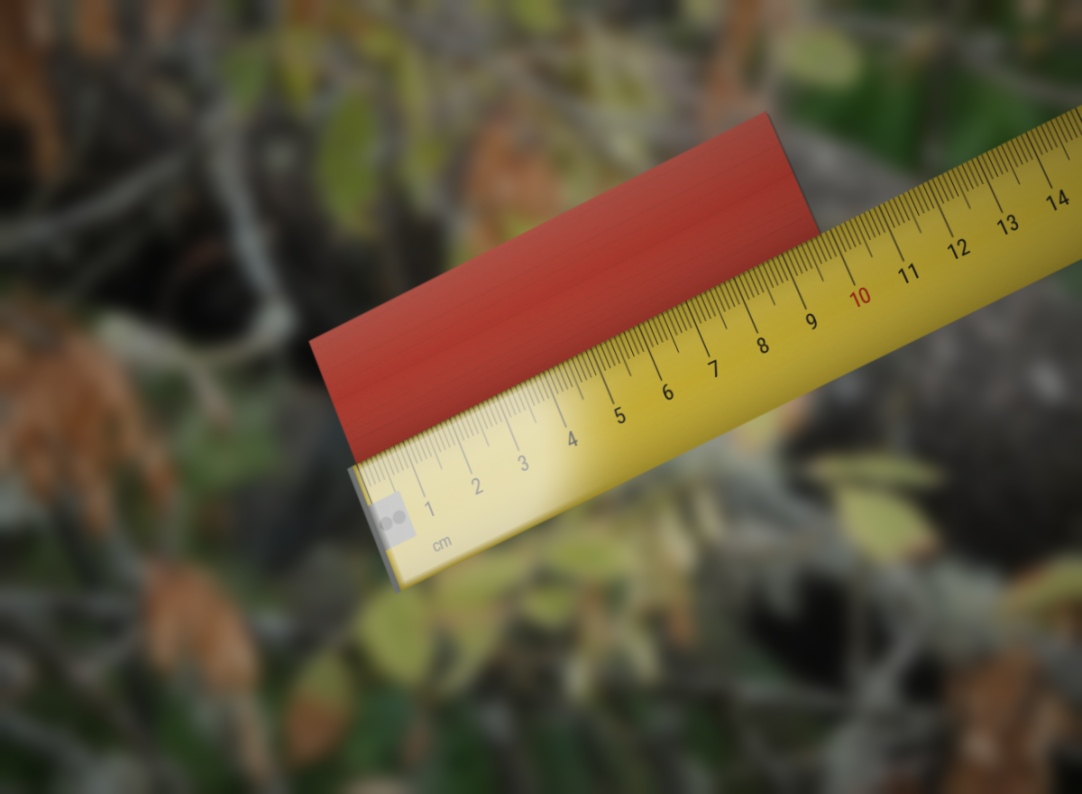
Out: {"value": 9.8, "unit": "cm"}
